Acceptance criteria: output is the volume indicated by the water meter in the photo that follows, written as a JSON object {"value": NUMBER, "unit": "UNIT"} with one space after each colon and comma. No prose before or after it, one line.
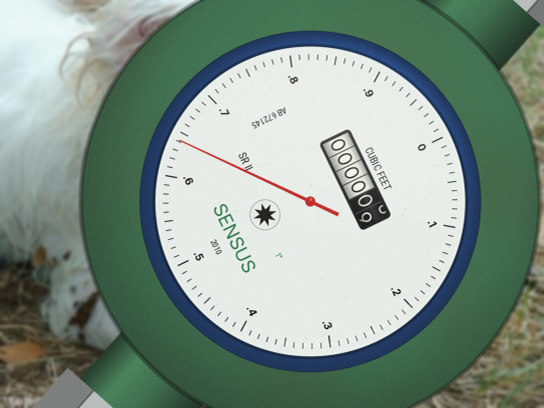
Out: {"value": 8.64, "unit": "ft³"}
